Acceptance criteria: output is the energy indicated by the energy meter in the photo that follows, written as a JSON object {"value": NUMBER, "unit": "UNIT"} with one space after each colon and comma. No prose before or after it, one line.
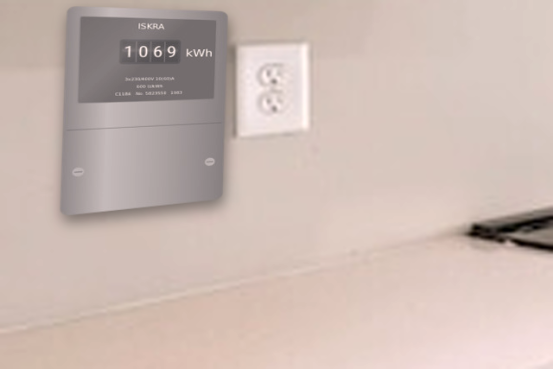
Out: {"value": 1069, "unit": "kWh"}
